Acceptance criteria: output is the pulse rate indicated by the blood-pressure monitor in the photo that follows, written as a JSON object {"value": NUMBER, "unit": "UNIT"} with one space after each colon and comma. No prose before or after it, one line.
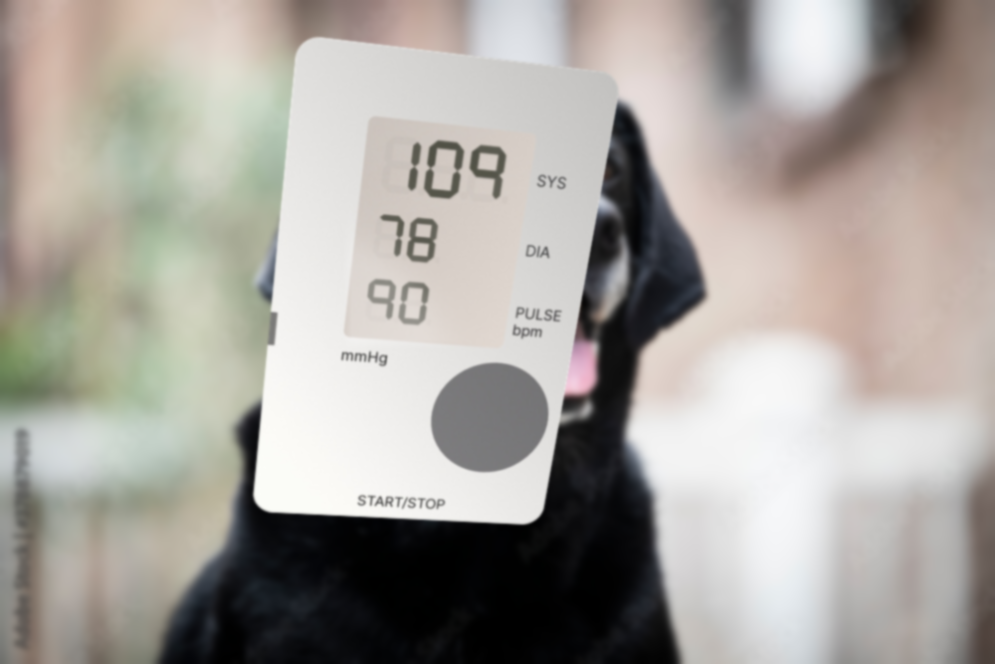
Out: {"value": 90, "unit": "bpm"}
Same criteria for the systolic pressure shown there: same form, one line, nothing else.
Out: {"value": 109, "unit": "mmHg"}
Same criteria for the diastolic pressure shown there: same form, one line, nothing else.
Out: {"value": 78, "unit": "mmHg"}
